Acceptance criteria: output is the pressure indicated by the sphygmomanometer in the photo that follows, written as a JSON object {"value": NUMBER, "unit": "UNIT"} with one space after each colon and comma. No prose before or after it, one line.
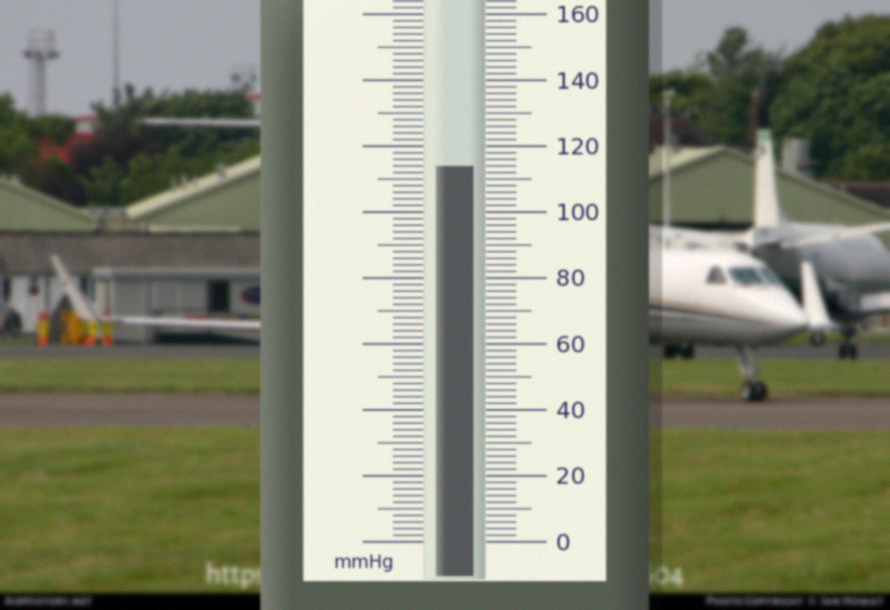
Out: {"value": 114, "unit": "mmHg"}
